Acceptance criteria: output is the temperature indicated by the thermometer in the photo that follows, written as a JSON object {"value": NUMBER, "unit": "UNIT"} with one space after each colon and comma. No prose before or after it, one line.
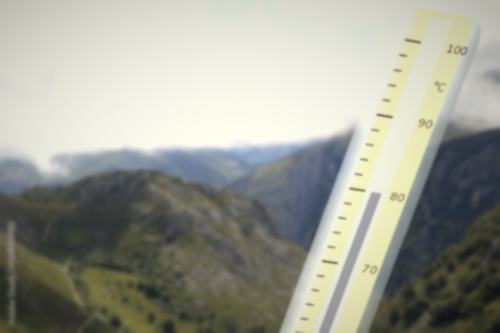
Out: {"value": 80, "unit": "°C"}
